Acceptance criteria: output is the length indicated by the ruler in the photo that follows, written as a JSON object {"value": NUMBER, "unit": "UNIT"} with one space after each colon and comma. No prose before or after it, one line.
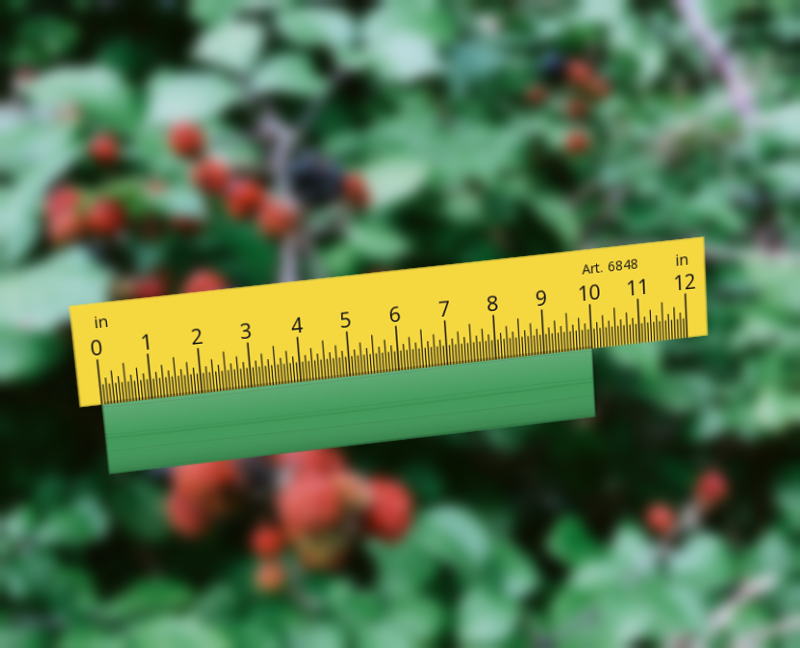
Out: {"value": 10, "unit": "in"}
